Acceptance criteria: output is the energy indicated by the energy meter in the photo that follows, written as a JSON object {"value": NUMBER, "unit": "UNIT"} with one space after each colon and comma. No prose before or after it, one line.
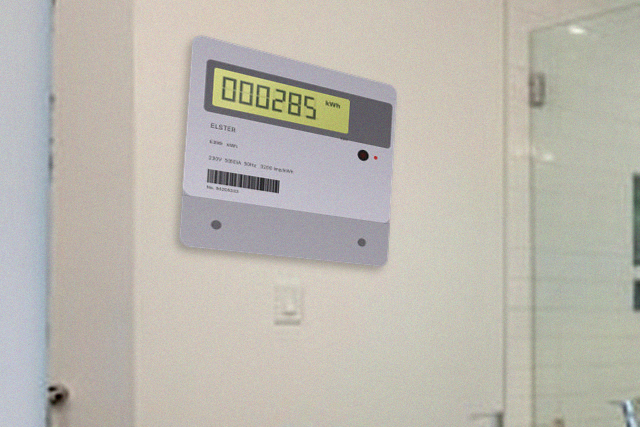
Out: {"value": 285, "unit": "kWh"}
